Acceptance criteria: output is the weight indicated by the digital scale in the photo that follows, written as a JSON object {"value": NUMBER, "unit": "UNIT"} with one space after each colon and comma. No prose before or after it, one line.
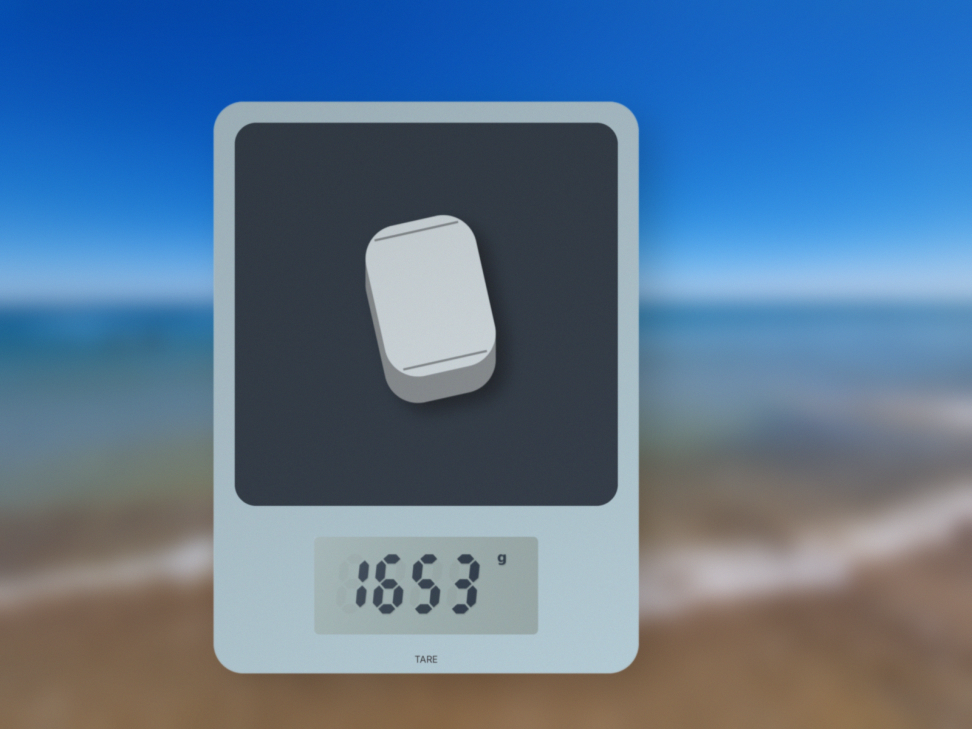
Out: {"value": 1653, "unit": "g"}
